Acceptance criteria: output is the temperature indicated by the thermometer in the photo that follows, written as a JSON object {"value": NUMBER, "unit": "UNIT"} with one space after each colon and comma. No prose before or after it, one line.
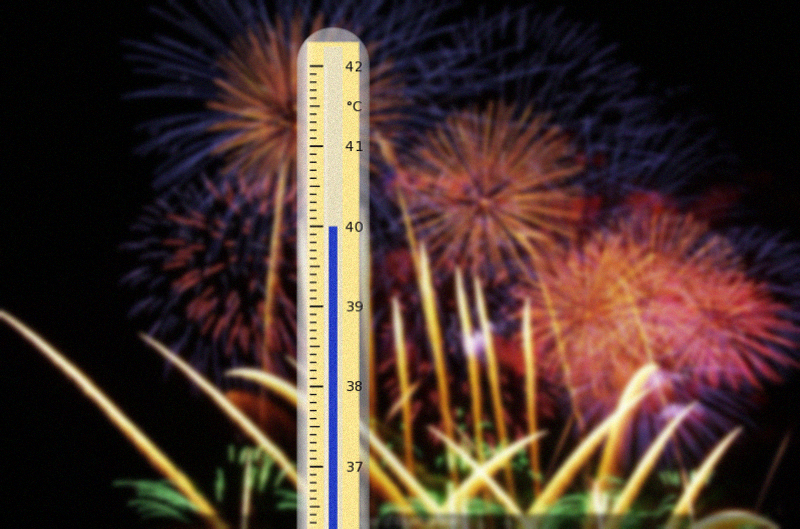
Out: {"value": 40, "unit": "°C"}
